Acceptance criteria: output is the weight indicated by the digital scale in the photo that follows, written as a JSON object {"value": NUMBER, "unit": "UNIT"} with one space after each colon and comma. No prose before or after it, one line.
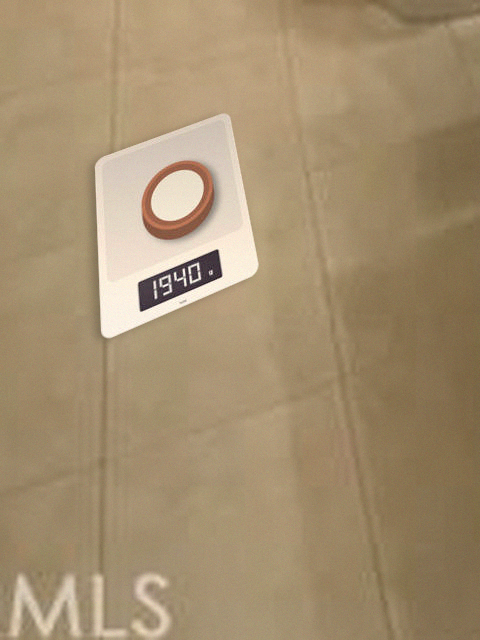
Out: {"value": 1940, "unit": "g"}
